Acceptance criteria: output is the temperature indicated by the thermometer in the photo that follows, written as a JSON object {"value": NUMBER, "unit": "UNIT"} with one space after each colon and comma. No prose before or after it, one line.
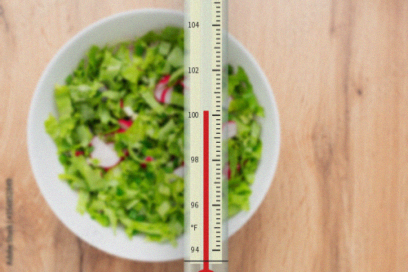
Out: {"value": 100.2, "unit": "°F"}
